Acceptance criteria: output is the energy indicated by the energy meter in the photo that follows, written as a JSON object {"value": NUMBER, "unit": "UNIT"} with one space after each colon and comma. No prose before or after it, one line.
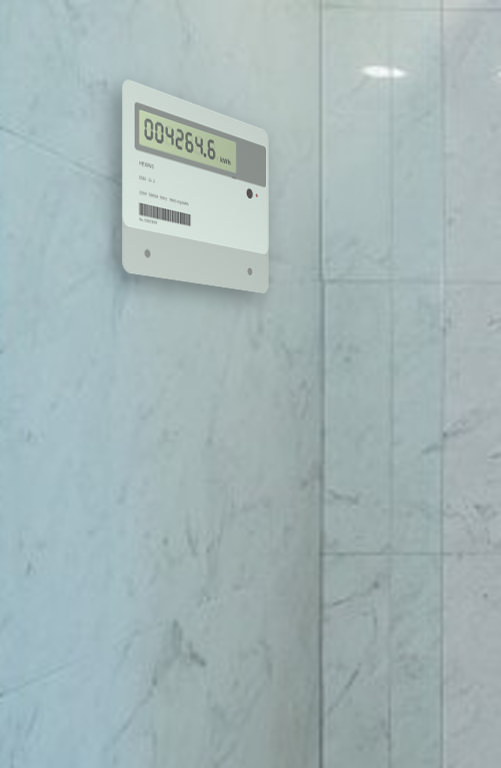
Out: {"value": 4264.6, "unit": "kWh"}
